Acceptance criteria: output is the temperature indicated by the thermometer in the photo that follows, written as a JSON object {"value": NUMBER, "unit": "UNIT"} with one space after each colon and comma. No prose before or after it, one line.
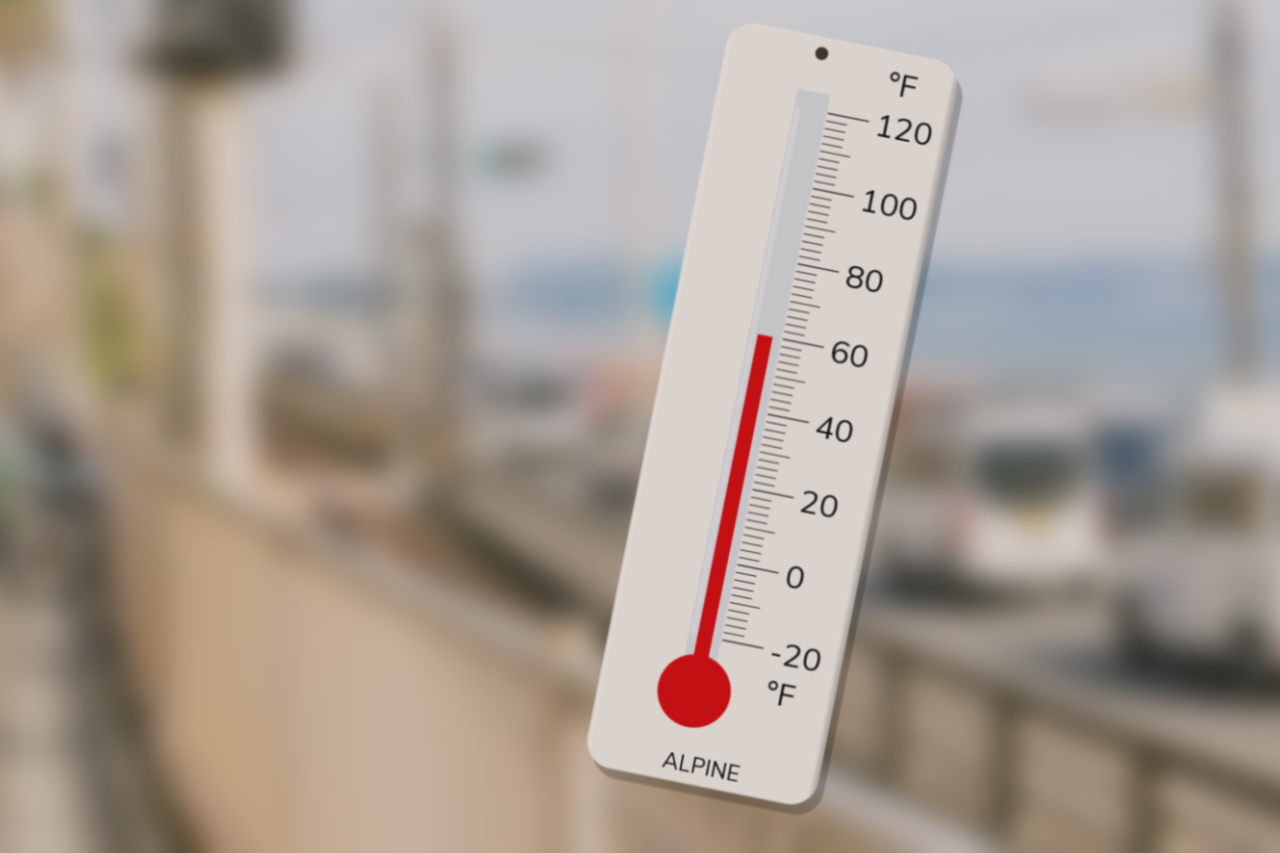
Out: {"value": 60, "unit": "°F"}
